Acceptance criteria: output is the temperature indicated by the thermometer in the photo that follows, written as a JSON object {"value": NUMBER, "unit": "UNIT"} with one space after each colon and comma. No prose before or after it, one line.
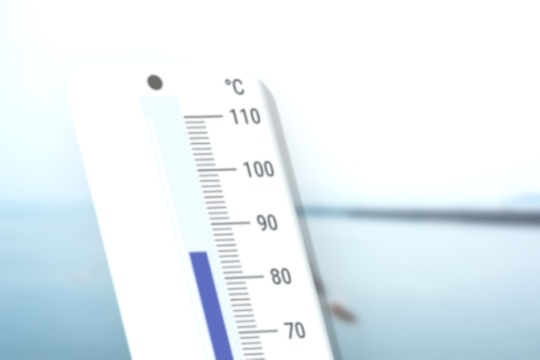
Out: {"value": 85, "unit": "°C"}
